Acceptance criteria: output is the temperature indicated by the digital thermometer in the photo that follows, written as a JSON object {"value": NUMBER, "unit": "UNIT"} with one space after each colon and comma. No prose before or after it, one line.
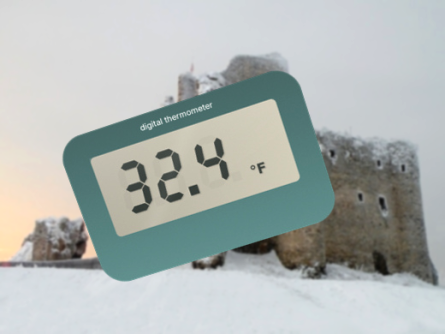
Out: {"value": 32.4, "unit": "°F"}
